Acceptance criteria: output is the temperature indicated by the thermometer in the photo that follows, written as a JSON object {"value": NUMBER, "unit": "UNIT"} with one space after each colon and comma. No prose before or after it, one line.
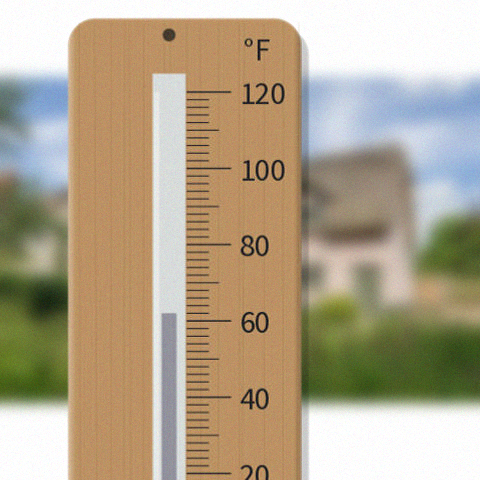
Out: {"value": 62, "unit": "°F"}
